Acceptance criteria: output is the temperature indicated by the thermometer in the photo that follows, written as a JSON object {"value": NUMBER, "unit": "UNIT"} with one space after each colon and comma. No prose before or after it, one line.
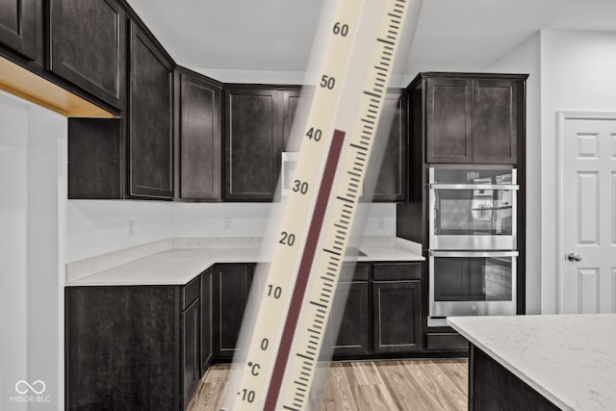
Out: {"value": 42, "unit": "°C"}
